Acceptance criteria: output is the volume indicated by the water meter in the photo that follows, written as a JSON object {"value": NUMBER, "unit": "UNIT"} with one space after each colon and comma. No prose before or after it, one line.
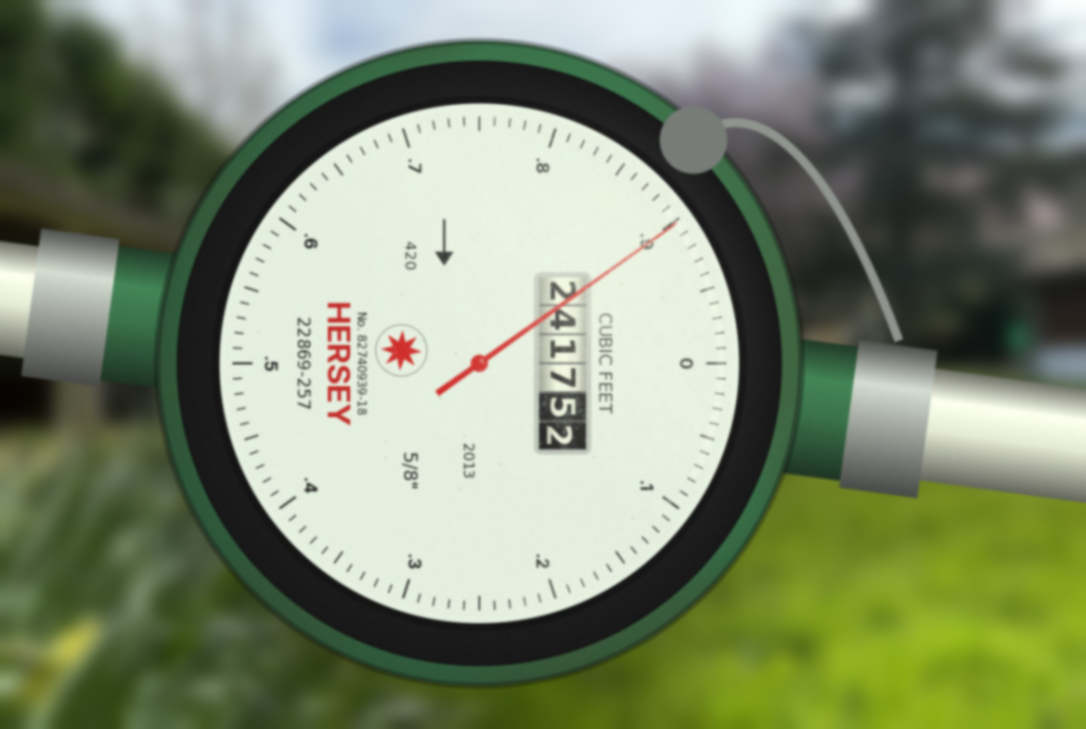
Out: {"value": 241751.90, "unit": "ft³"}
